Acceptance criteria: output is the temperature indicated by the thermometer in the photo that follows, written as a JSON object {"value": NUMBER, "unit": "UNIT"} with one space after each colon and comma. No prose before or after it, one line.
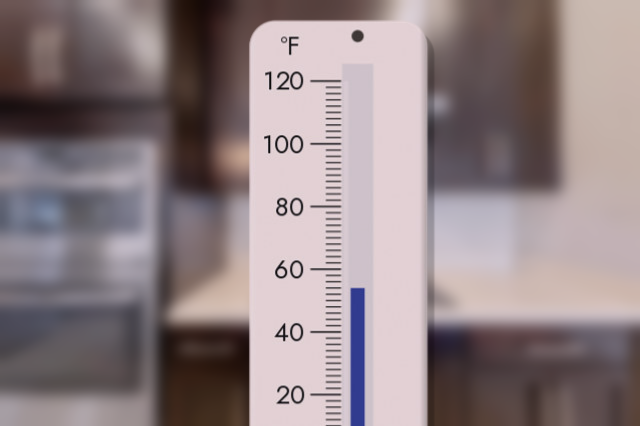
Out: {"value": 54, "unit": "°F"}
